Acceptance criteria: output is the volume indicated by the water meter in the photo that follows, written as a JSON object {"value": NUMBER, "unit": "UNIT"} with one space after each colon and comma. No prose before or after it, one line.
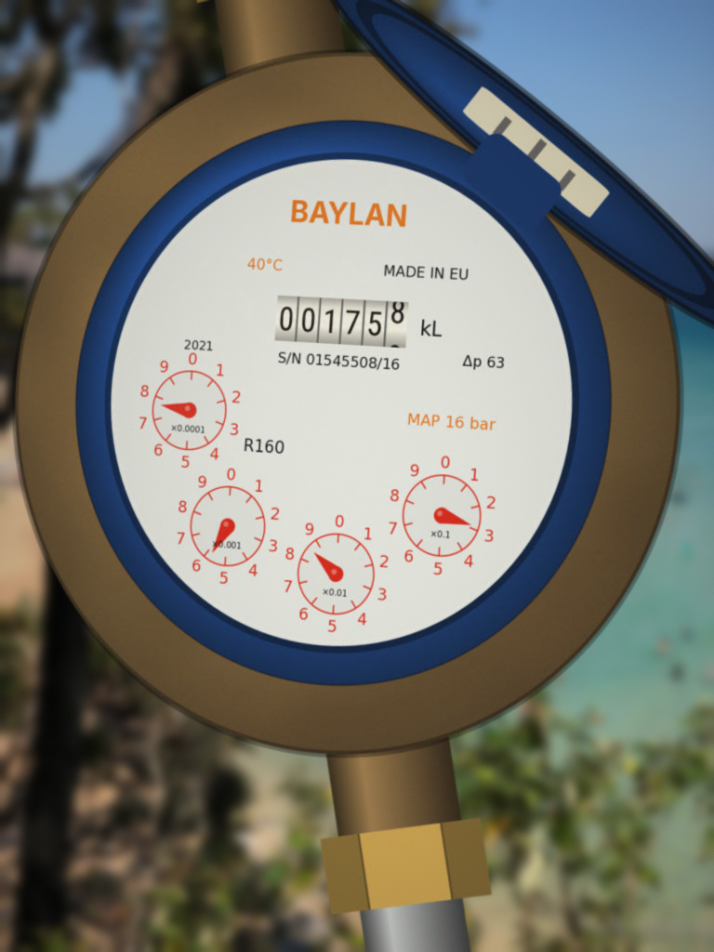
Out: {"value": 1758.2857, "unit": "kL"}
